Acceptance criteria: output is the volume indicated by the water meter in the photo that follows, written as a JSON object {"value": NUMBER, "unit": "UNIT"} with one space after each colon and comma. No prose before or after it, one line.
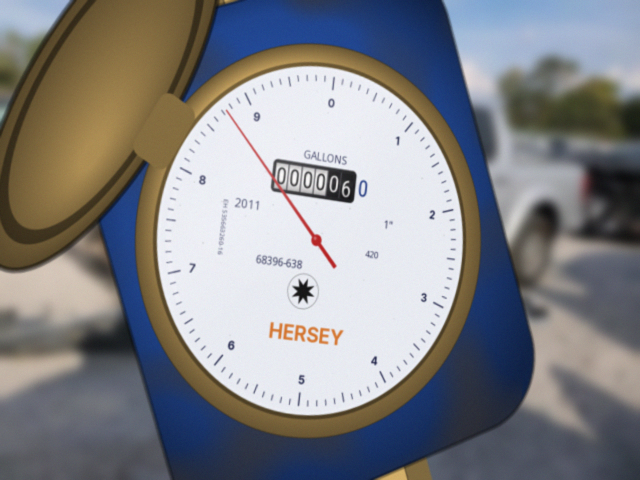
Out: {"value": 58.7, "unit": "gal"}
